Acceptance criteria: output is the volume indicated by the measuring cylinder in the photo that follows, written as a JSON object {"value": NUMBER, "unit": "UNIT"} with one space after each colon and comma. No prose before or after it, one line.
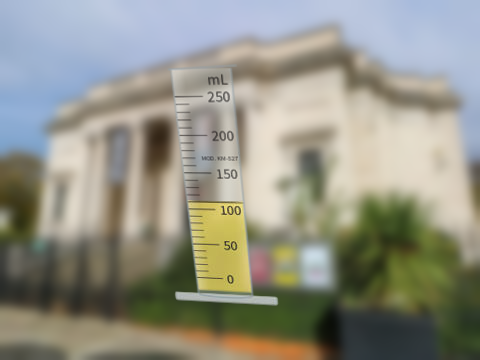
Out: {"value": 110, "unit": "mL"}
